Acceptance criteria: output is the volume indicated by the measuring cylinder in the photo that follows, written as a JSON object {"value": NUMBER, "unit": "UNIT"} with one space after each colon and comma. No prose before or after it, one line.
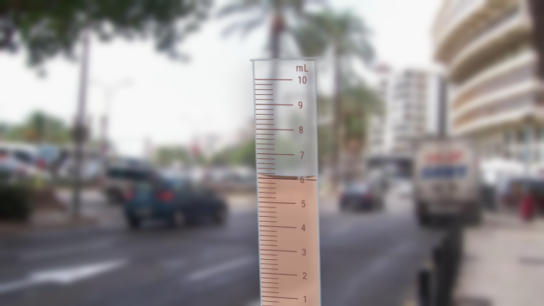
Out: {"value": 6, "unit": "mL"}
